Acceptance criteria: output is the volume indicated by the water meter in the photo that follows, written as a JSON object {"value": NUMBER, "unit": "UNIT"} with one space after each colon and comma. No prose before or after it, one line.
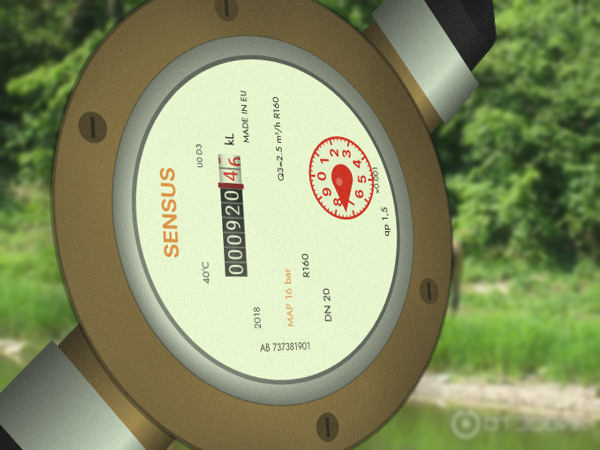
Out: {"value": 920.457, "unit": "kL"}
